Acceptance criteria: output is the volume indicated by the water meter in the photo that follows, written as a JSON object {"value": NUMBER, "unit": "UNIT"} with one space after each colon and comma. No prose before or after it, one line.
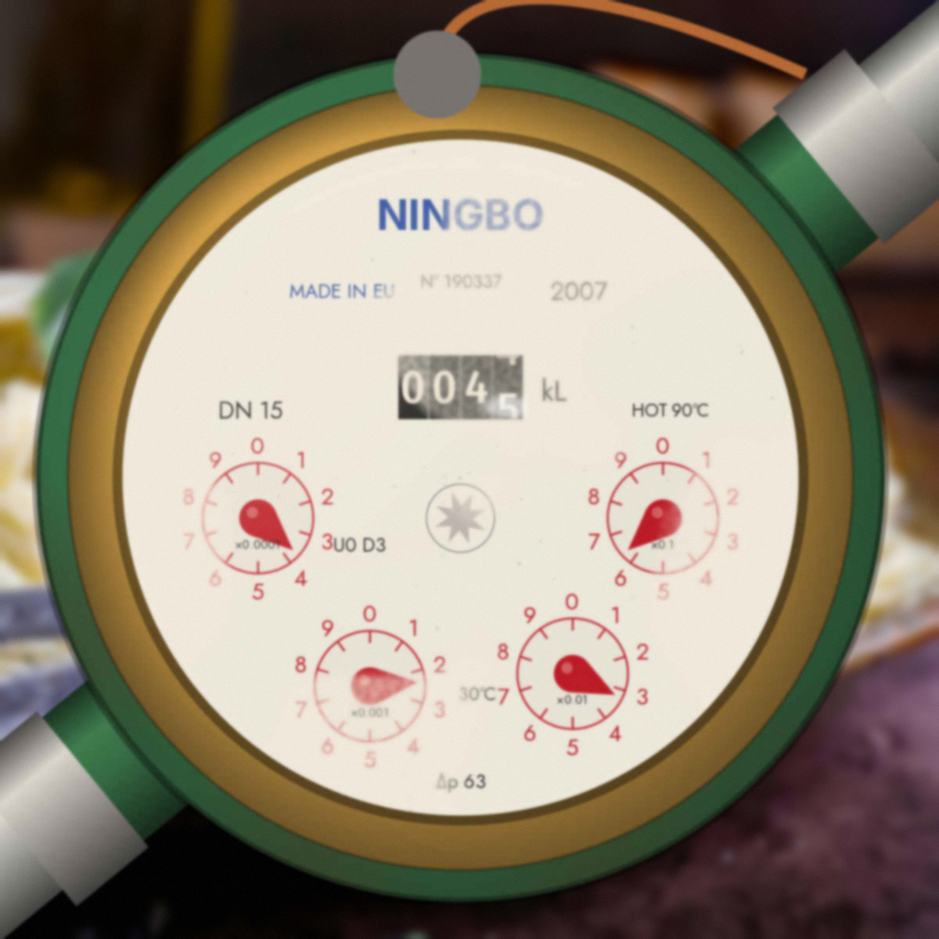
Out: {"value": 44.6323, "unit": "kL"}
